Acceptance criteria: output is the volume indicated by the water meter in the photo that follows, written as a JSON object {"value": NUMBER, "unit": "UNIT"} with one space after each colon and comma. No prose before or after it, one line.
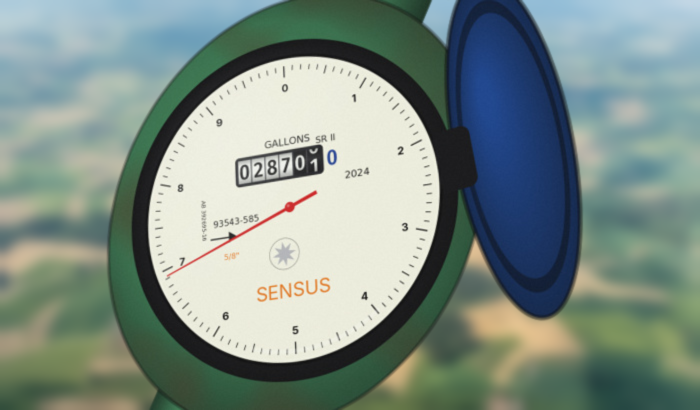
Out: {"value": 287006.9, "unit": "gal"}
